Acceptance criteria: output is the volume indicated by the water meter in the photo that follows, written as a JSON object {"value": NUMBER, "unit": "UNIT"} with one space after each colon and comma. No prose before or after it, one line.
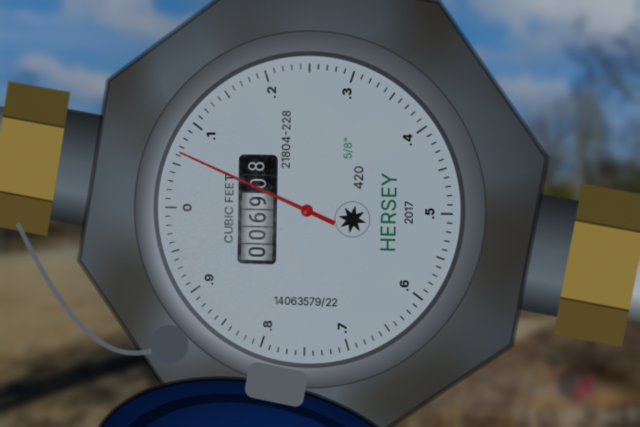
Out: {"value": 6908.06, "unit": "ft³"}
